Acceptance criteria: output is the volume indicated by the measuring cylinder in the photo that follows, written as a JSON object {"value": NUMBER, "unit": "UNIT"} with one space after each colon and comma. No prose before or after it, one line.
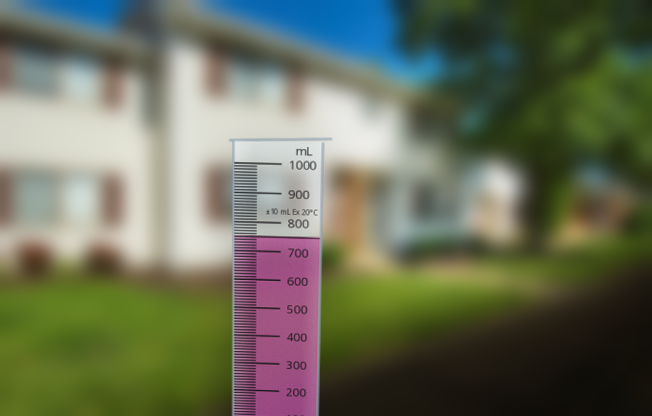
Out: {"value": 750, "unit": "mL"}
